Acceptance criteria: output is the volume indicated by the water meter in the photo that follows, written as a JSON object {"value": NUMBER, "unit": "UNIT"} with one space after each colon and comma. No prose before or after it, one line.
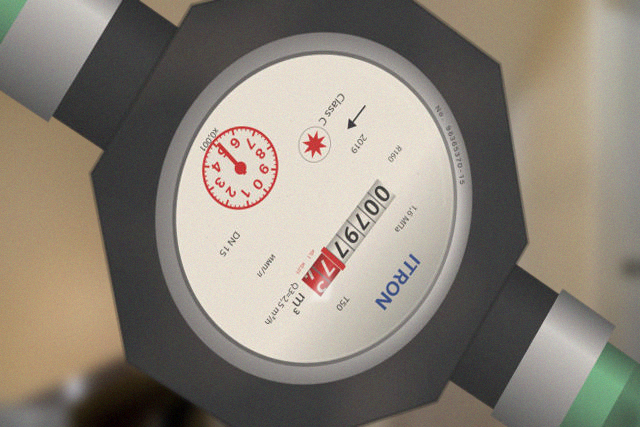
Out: {"value": 797.735, "unit": "m³"}
